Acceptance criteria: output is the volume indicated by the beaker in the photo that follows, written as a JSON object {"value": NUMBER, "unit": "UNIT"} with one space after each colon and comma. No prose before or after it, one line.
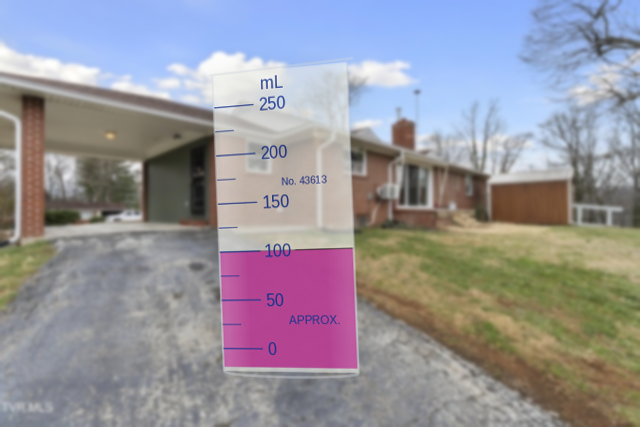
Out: {"value": 100, "unit": "mL"}
